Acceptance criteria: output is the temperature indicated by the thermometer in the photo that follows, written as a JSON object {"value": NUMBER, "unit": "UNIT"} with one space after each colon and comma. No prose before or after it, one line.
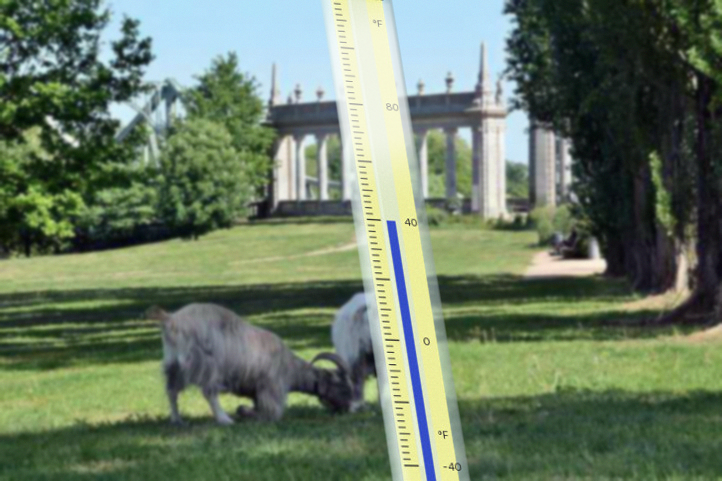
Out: {"value": 40, "unit": "°F"}
